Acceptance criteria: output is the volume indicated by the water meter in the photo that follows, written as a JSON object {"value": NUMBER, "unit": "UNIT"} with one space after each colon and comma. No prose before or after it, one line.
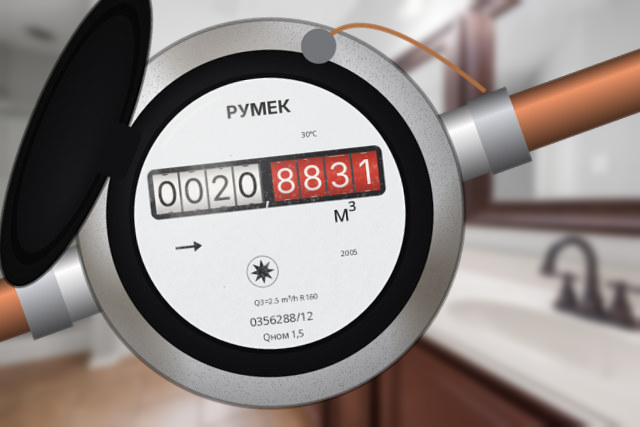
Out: {"value": 20.8831, "unit": "m³"}
